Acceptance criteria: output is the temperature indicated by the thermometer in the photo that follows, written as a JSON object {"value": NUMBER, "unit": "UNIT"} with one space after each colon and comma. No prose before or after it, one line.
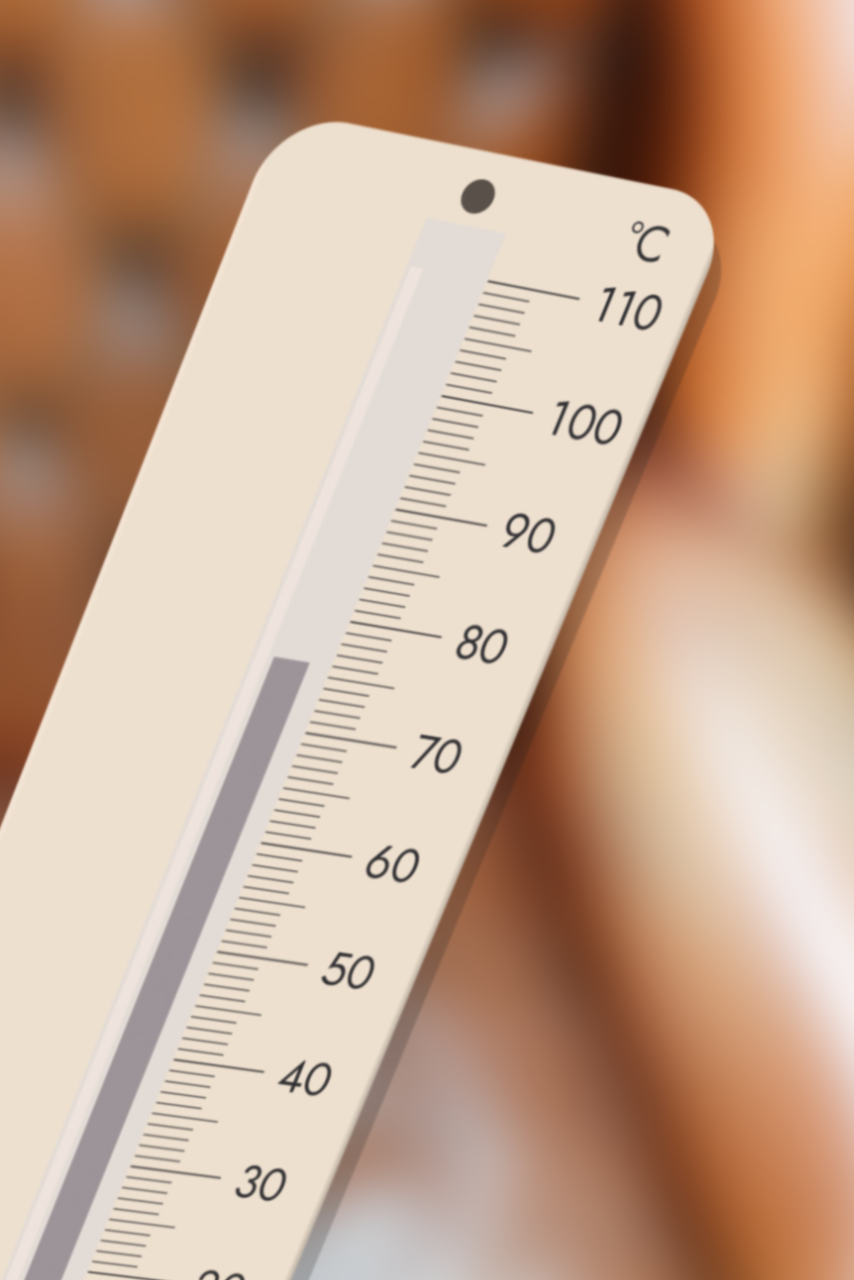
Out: {"value": 76, "unit": "°C"}
